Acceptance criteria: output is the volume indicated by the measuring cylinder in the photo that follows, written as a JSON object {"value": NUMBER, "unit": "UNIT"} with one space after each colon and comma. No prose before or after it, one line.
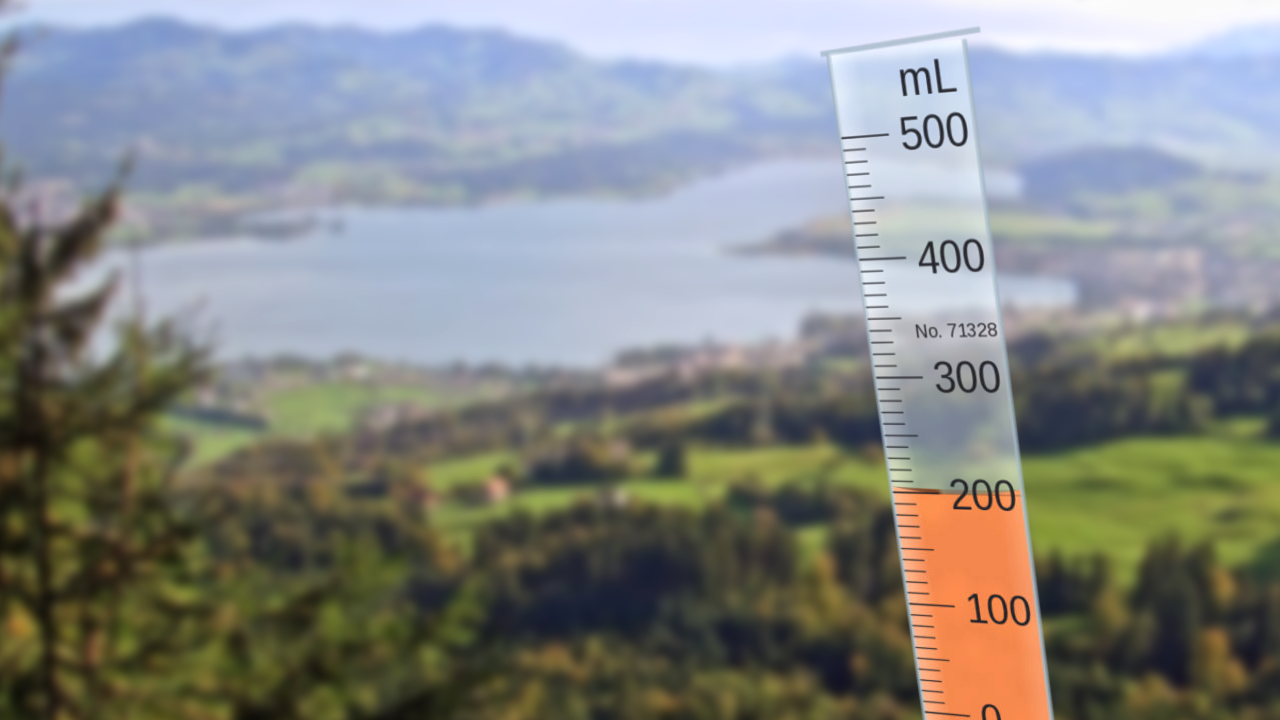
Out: {"value": 200, "unit": "mL"}
